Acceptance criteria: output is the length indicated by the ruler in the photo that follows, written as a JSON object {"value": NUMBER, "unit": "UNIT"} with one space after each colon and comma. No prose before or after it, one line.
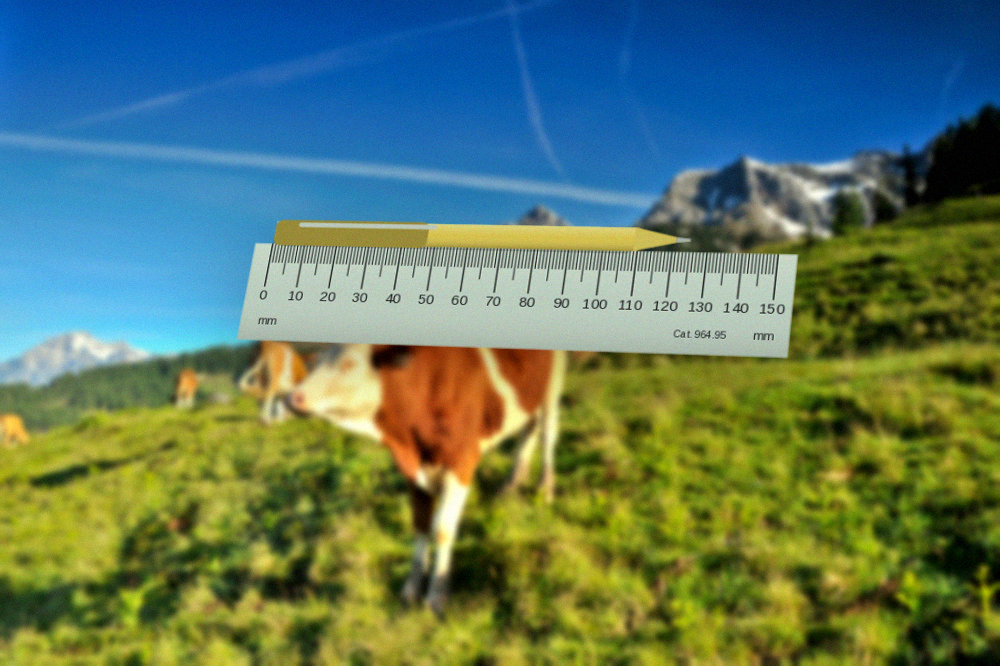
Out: {"value": 125, "unit": "mm"}
